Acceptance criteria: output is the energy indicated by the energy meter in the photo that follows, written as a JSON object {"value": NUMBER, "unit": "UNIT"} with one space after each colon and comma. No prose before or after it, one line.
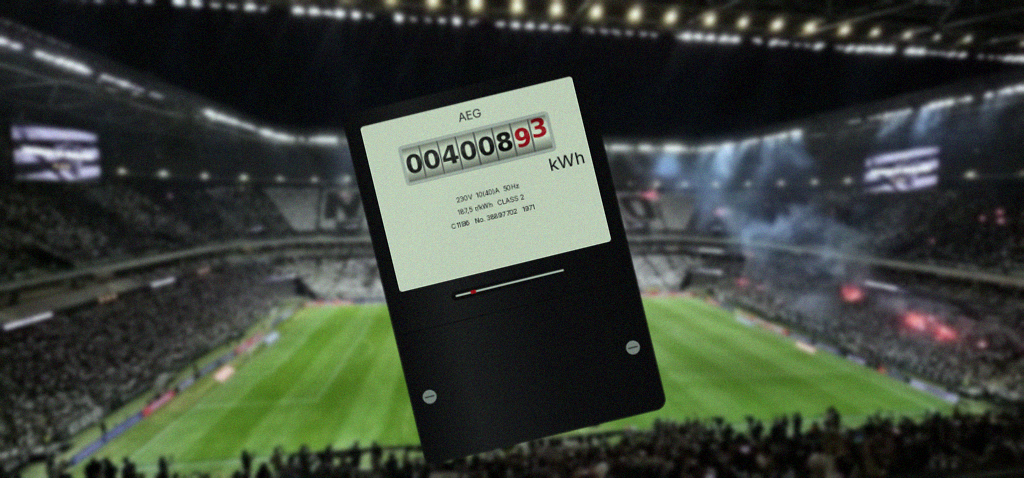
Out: {"value": 4008.93, "unit": "kWh"}
